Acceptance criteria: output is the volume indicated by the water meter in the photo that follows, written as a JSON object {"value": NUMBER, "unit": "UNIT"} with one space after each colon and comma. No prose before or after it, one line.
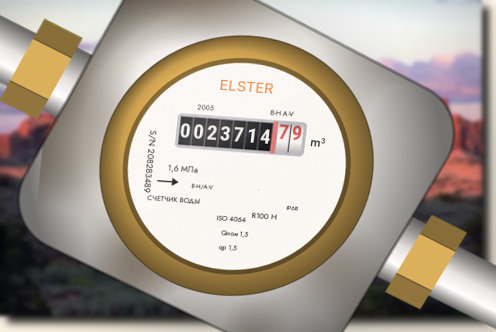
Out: {"value": 23714.79, "unit": "m³"}
